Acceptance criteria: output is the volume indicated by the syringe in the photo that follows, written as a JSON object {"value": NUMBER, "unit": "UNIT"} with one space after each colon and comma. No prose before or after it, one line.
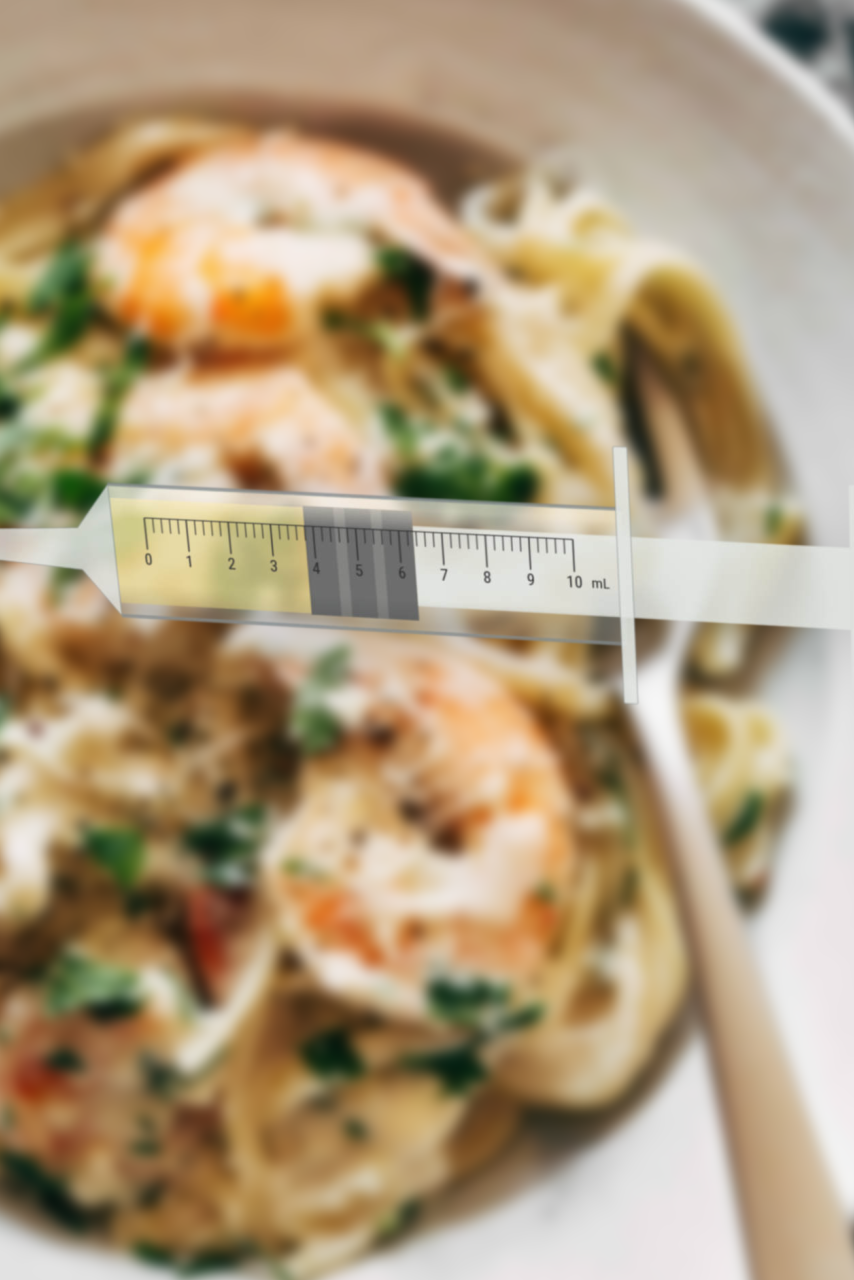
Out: {"value": 3.8, "unit": "mL"}
